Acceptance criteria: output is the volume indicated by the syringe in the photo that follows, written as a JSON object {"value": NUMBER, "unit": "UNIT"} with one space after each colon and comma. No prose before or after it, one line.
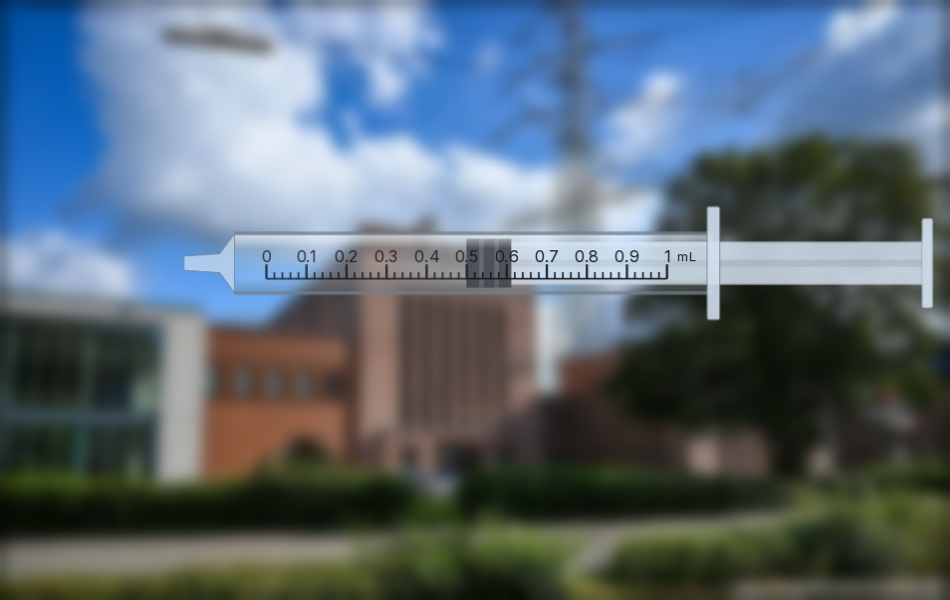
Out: {"value": 0.5, "unit": "mL"}
